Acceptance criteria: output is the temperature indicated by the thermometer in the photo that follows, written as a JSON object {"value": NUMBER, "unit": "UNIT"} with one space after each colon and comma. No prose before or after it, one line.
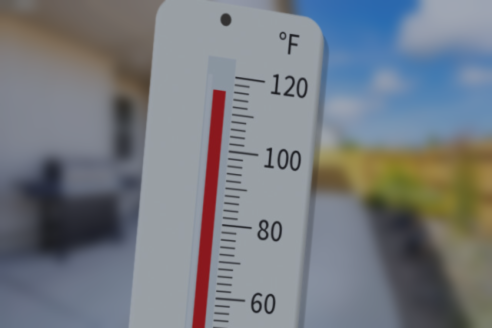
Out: {"value": 116, "unit": "°F"}
